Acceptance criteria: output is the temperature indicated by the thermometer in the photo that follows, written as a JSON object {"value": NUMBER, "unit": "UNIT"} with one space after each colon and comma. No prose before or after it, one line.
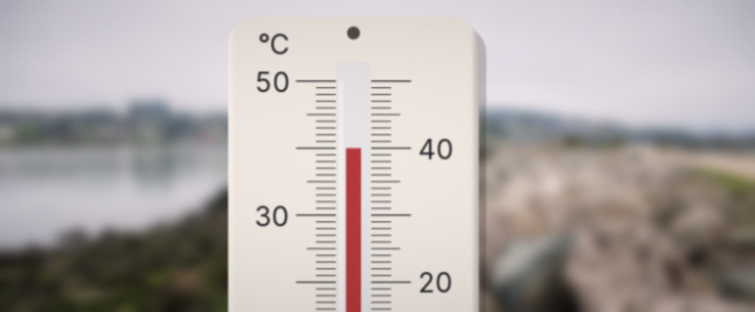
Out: {"value": 40, "unit": "°C"}
